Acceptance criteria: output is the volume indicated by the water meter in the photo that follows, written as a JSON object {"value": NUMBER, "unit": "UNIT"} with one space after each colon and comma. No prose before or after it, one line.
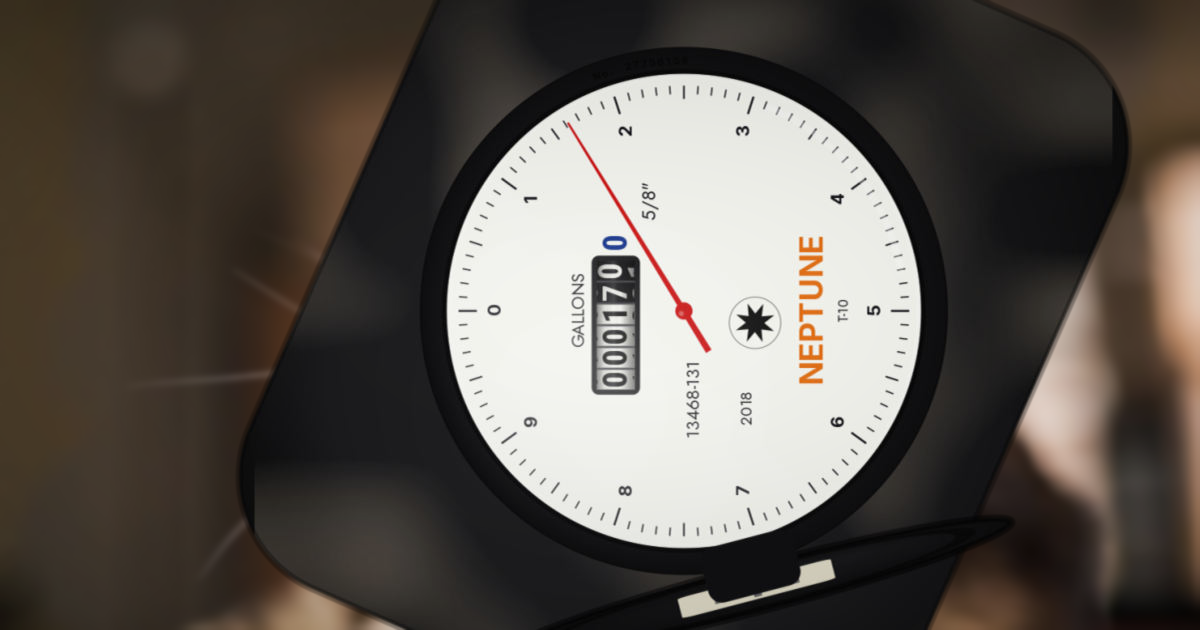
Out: {"value": 1701.6, "unit": "gal"}
